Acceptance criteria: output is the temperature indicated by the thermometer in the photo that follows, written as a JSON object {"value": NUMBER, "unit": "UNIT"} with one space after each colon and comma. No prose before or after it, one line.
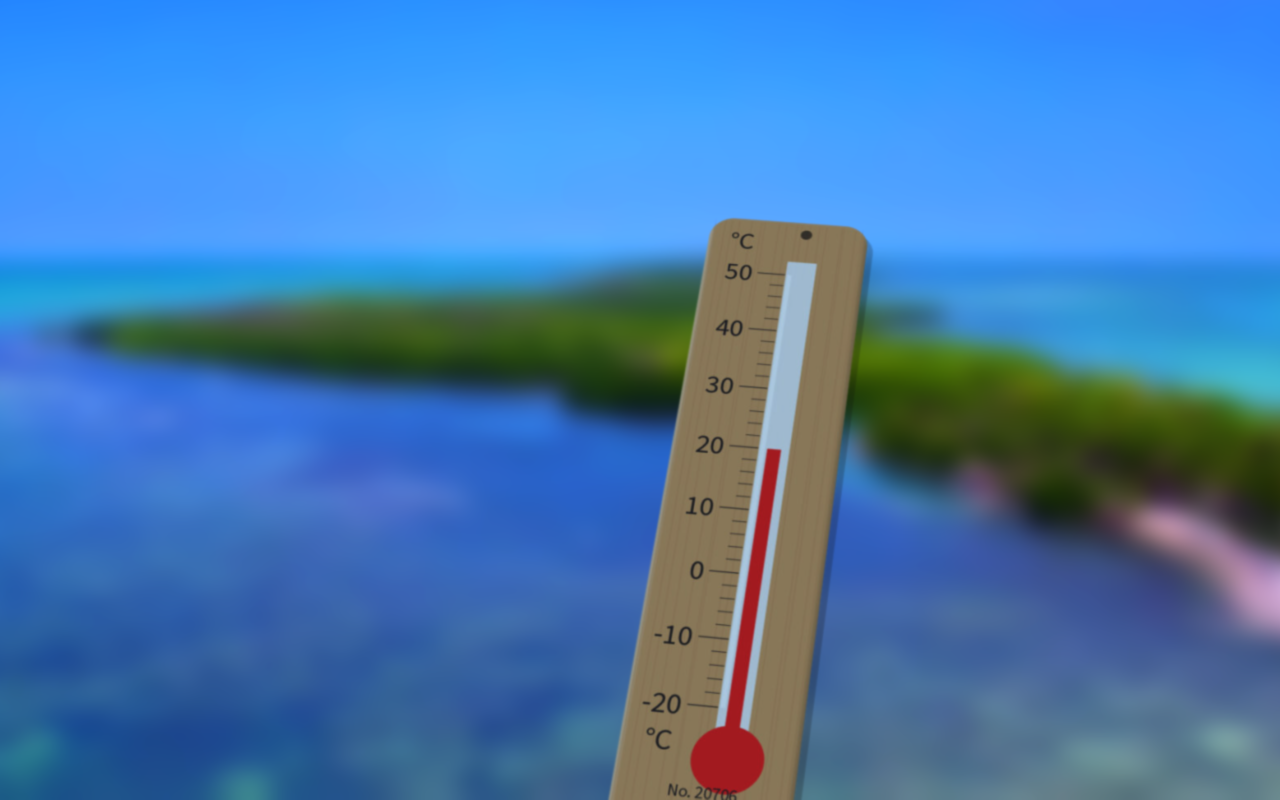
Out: {"value": 20, "unit": "°C"}
